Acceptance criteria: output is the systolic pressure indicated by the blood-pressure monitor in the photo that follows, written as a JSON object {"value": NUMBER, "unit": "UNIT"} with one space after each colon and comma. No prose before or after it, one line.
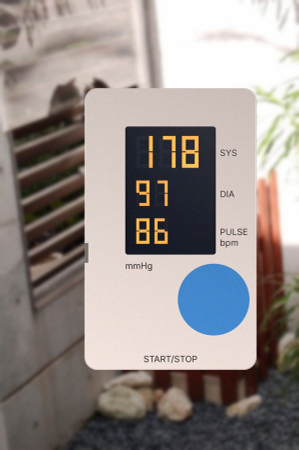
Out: {"value": 178, "unit": "mmHg"}
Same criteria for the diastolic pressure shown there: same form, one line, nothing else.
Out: {"value": 97, "unit": "mmHg"}
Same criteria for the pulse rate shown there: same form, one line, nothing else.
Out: {"value": 86, "unit": "bpm"}
